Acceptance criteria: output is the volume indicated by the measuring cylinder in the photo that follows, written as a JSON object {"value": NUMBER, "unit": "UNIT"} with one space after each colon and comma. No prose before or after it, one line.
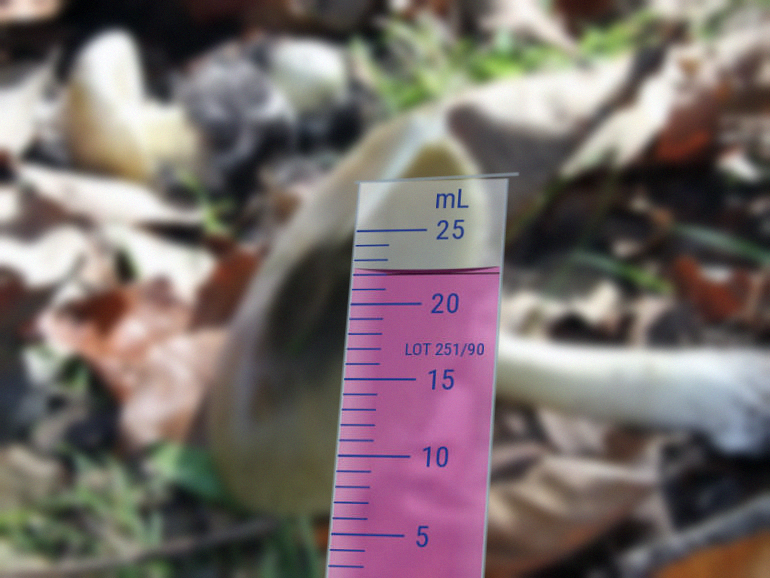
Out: {"value": 22, "unit": "mL"}
